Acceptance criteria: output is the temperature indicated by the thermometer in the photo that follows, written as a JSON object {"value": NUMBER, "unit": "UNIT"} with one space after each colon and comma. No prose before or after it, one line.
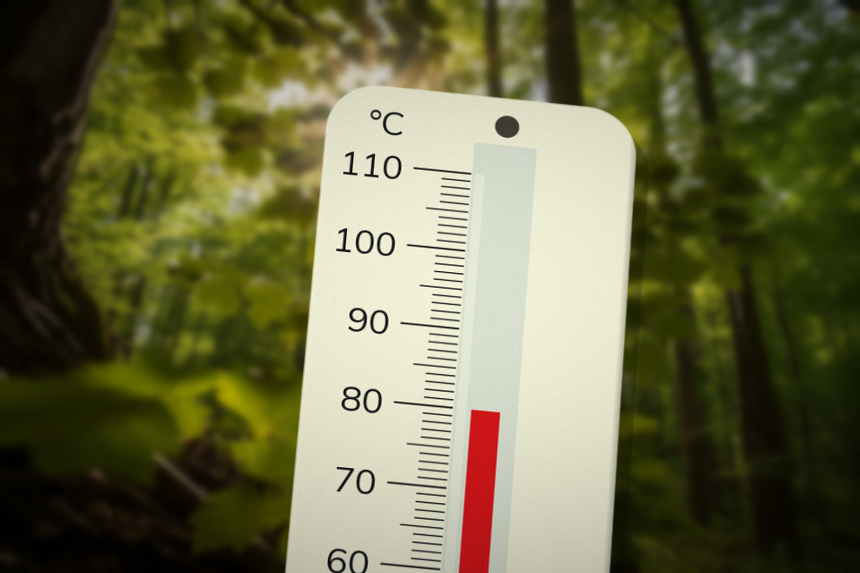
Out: {"value": 80, "unit": "°C"}
